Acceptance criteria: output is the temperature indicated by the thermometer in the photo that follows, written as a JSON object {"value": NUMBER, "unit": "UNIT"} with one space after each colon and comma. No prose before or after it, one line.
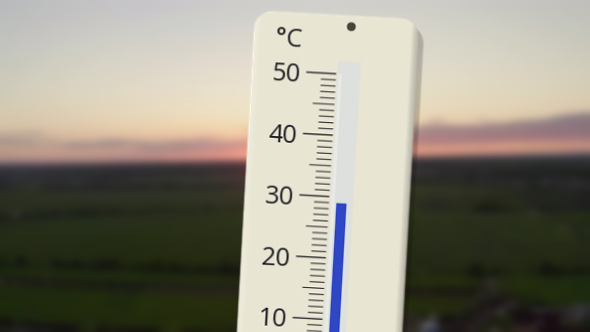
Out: {"value": 29, "unit": "°C"}
